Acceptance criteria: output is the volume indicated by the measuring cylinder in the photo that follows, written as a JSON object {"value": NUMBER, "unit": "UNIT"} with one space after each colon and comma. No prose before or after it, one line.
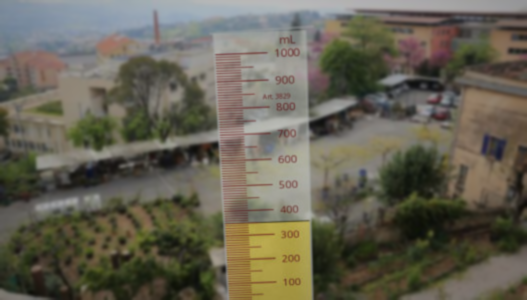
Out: {"value": 350, "unit": "mL"}
